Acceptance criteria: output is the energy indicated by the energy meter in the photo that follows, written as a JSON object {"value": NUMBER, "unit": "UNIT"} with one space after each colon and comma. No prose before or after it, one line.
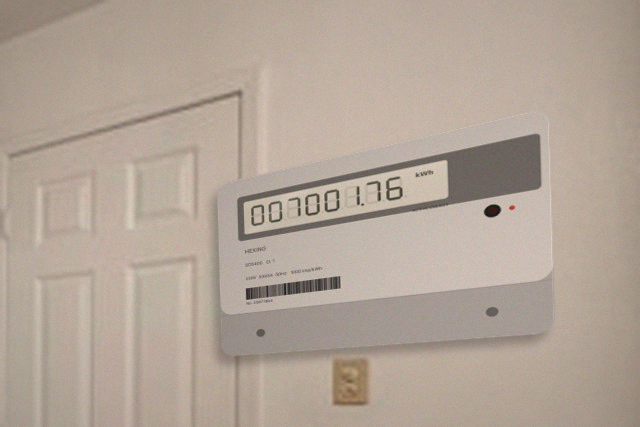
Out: {"value": 7001.76, "unit": "kWh"}
